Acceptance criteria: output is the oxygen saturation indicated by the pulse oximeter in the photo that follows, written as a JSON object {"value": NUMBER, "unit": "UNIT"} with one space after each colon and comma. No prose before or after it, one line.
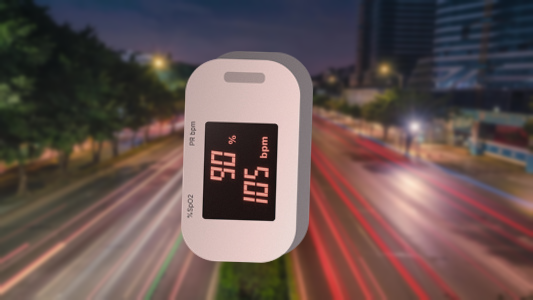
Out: {"value": 90, "unit": "%"}
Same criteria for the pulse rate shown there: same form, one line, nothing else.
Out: {"value": 105, "unit": "bpm"}
